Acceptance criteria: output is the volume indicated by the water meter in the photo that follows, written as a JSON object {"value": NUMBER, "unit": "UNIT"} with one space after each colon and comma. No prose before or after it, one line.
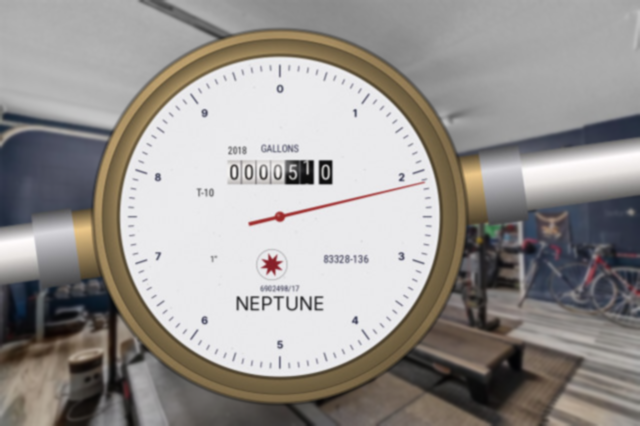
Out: {"value": 512.1, "unit": "gal"}
